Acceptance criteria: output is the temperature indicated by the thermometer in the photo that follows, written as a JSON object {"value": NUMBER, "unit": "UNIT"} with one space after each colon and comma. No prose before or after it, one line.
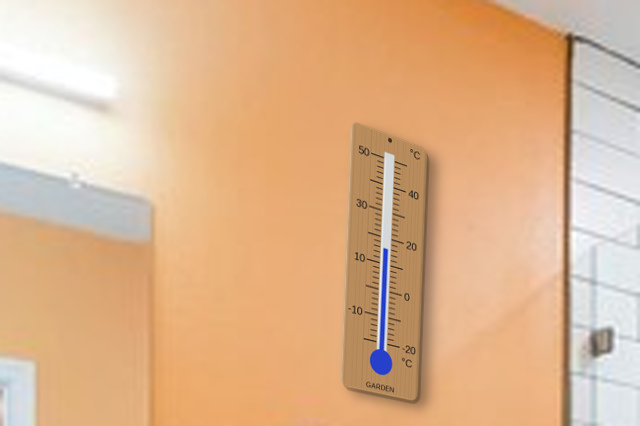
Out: {"value": 16, "unit": "°C"}
